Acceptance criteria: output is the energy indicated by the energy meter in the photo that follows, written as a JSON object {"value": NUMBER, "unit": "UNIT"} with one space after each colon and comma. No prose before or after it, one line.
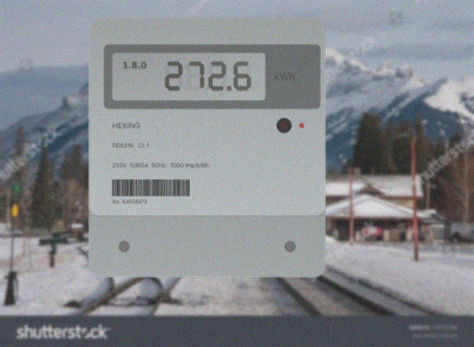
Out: {"value": 272.6, "unit": "kWh"}
